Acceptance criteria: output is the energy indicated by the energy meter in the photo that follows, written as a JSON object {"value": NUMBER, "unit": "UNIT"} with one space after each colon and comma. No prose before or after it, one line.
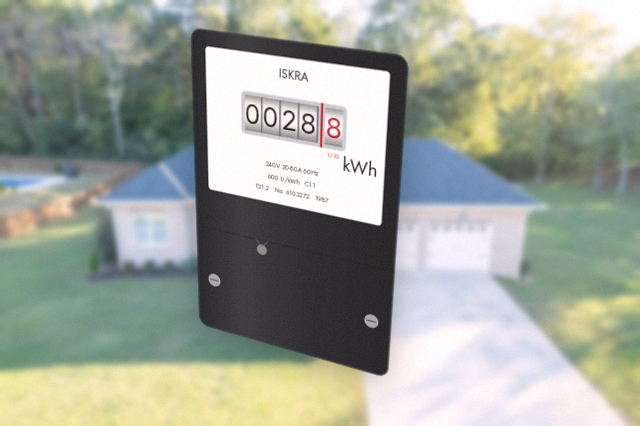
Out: {"value": 28.8, "unit": "kWh"}
